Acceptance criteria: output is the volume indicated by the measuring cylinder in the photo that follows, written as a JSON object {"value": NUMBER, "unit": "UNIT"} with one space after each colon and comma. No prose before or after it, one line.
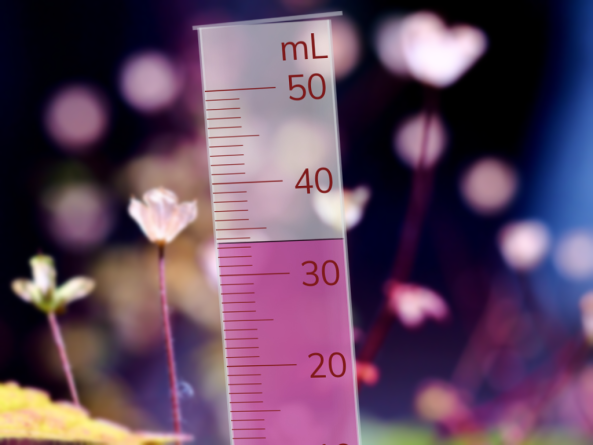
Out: {"value": 33.5, "unit": "mL"}
